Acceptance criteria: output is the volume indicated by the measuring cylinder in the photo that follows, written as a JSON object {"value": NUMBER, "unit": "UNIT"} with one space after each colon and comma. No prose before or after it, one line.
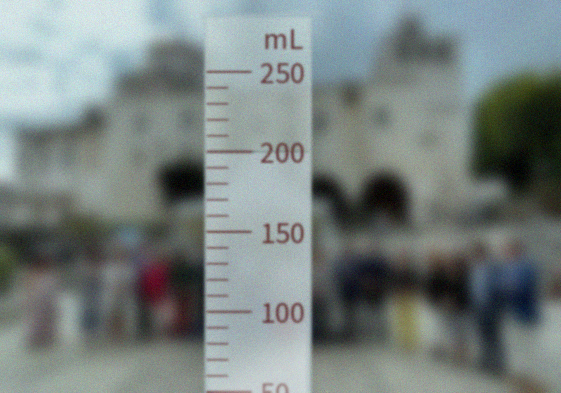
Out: {"value": 200, "unit": "mL"}
